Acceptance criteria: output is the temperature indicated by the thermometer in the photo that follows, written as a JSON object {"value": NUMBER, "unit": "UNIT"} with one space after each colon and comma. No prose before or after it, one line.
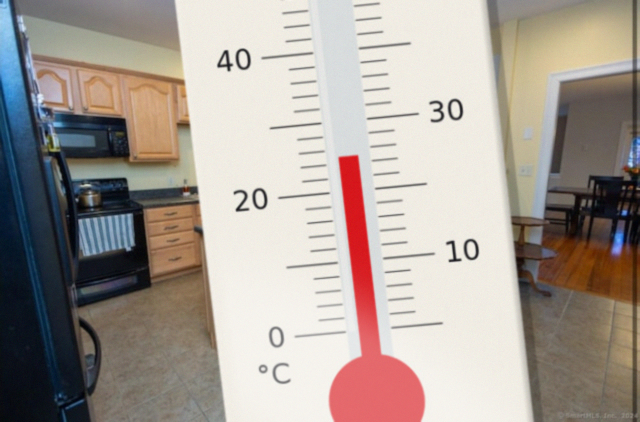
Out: {"value": 25, "unit": "°C"}
